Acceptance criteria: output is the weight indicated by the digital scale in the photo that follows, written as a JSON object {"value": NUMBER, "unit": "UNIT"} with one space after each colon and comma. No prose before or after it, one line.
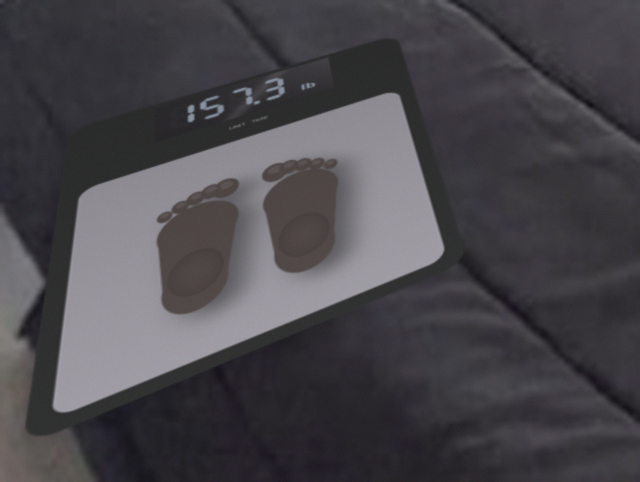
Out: {"value": 157.3, "unit": "lb"}
